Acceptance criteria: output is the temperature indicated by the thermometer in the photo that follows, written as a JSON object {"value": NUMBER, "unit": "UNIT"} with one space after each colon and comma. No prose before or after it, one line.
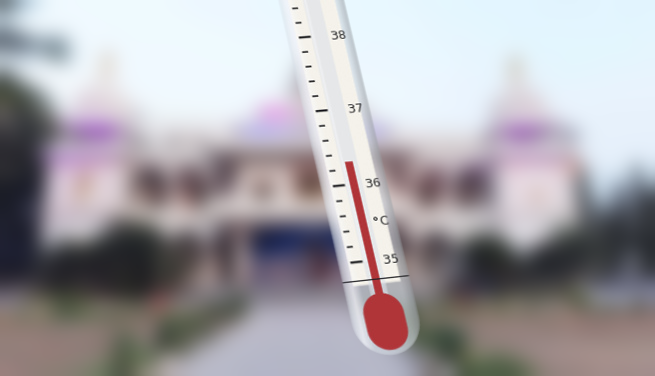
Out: {"value": 36.3, "unit": "°C"}
